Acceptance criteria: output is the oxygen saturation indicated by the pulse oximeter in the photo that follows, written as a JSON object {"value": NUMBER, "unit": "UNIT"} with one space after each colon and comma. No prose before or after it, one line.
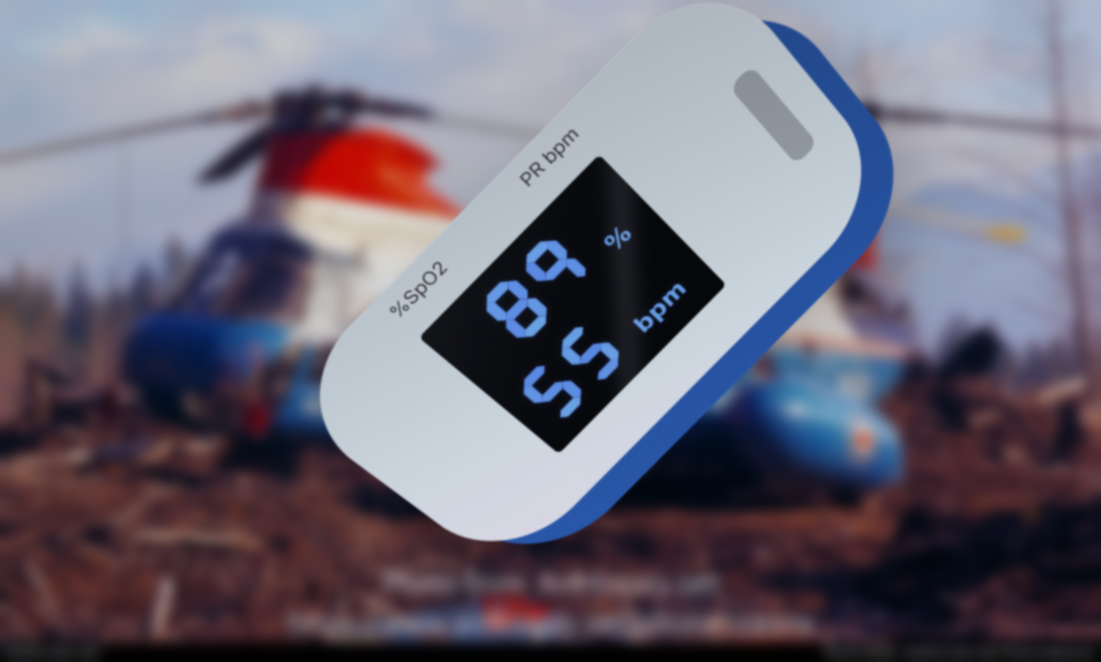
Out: {"value": 89, "unit": "%"}
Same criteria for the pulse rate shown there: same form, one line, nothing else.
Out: {"value": 55, "unit": "bpm"}
